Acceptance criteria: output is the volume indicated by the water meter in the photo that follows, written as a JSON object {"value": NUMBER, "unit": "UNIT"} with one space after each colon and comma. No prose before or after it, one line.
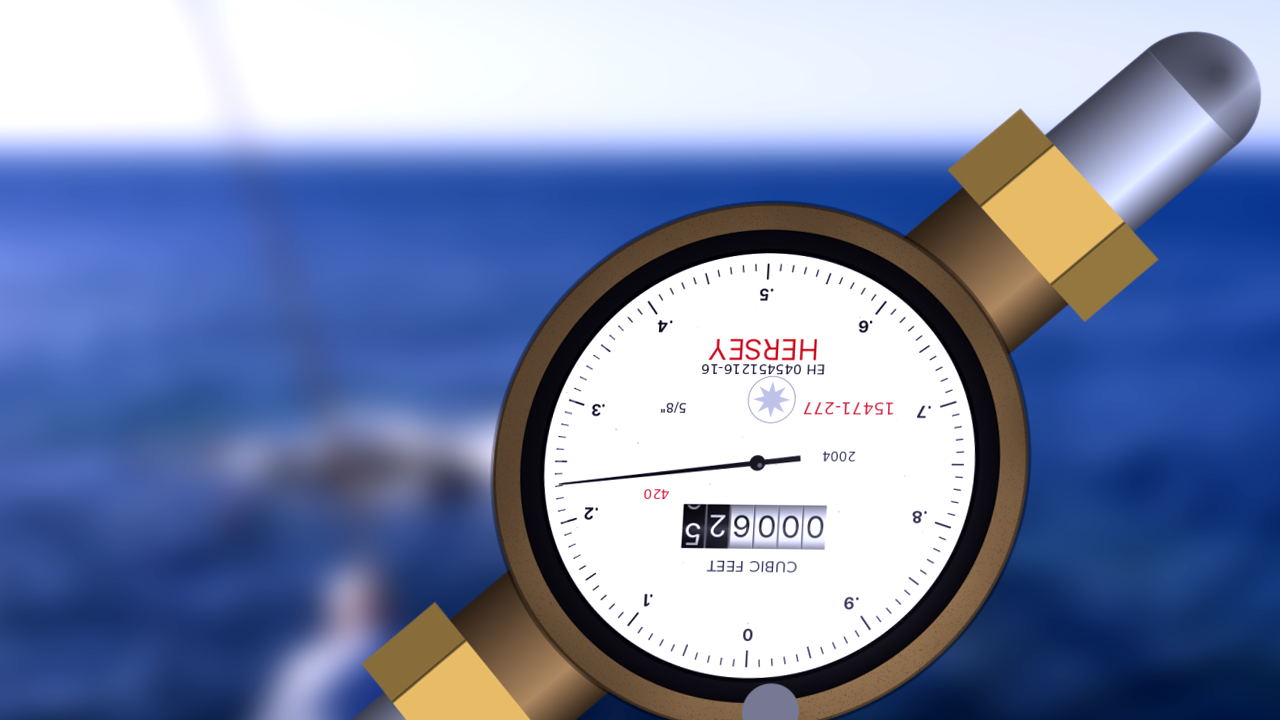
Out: {"value": 625.23, "unit": "ft³"}
